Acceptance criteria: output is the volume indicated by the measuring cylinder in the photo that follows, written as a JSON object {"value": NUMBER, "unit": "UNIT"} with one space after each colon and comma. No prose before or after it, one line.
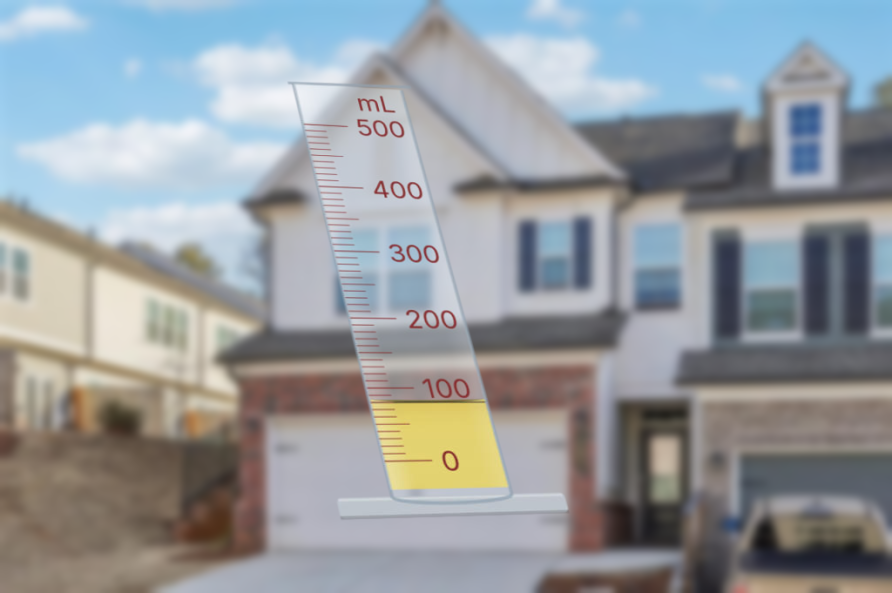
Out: {"value": 80, "unit": "mL"}
